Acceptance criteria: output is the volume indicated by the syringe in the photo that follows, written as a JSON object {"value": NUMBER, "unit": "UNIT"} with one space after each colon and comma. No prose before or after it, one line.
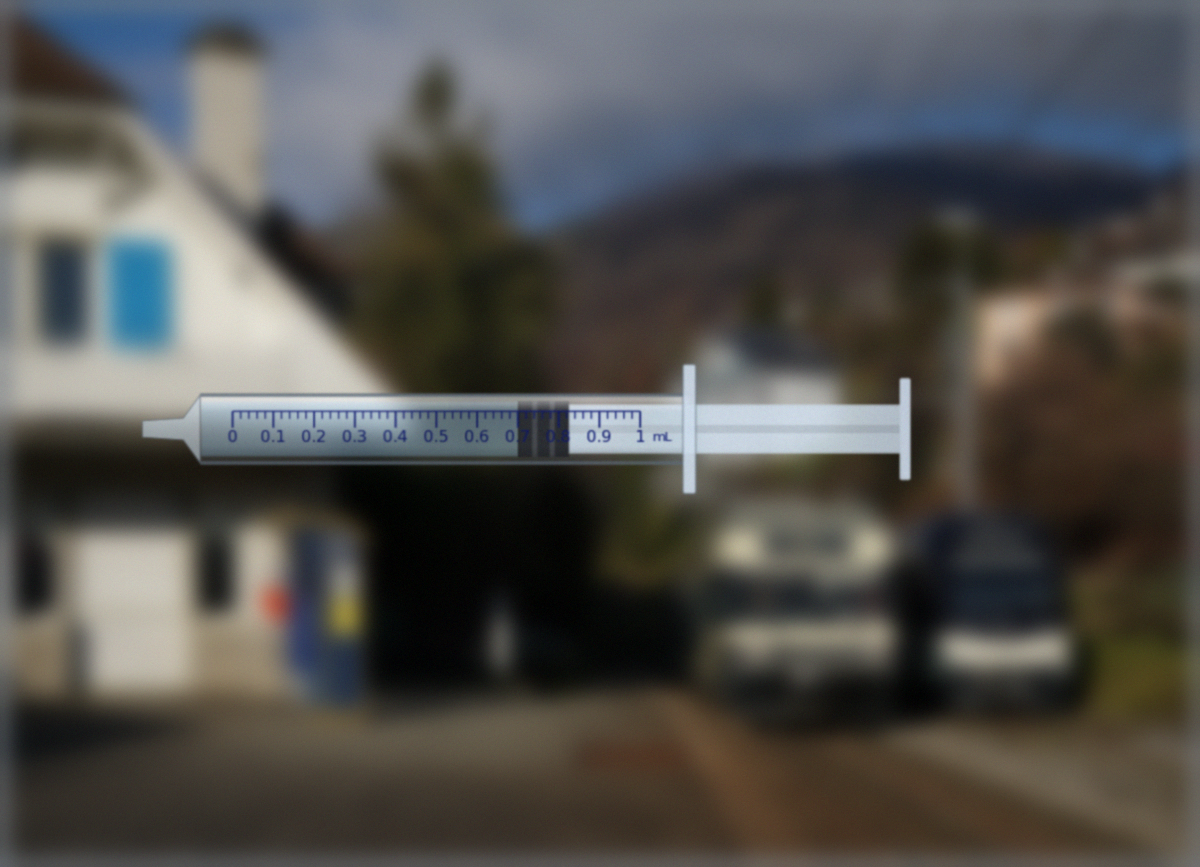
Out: {"value": 0.7, "unit": "mL"}
